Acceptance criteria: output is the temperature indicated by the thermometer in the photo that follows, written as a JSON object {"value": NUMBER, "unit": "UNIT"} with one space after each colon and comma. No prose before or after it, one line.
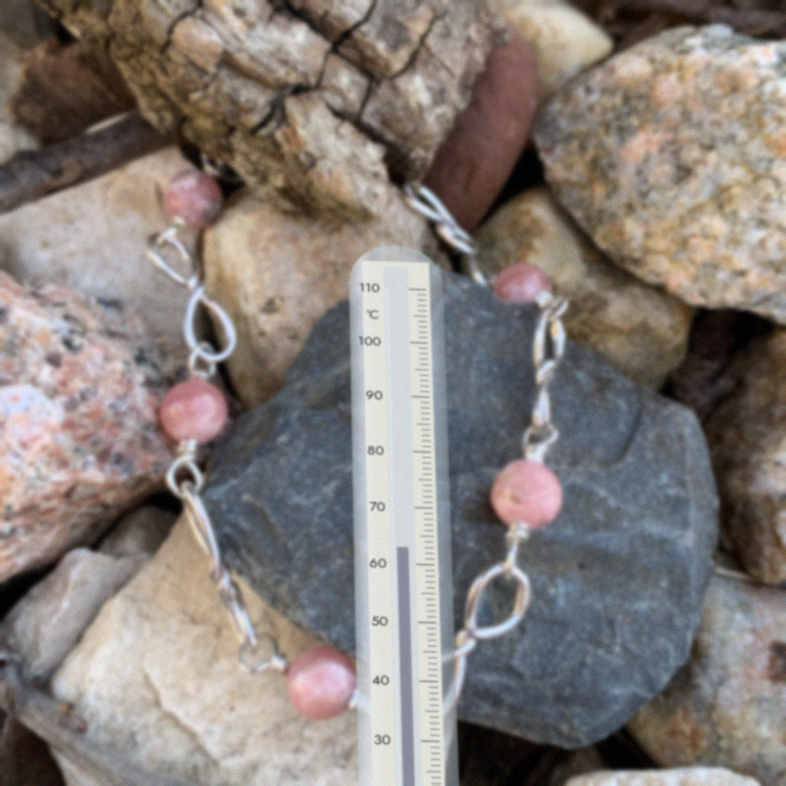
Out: {"value": 63, "unit": "°C"}
